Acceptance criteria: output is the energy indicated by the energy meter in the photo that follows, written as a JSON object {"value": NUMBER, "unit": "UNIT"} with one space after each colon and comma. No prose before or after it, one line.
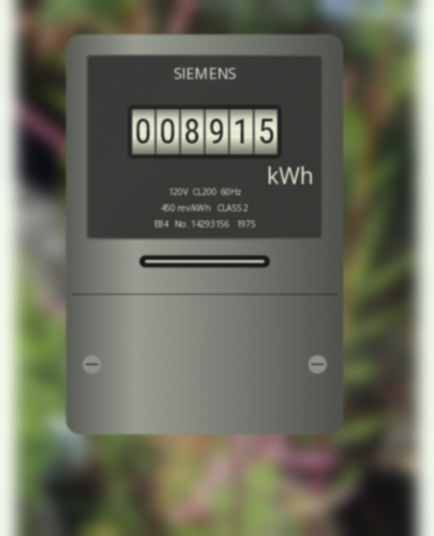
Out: {"value": 8915, "unit": "kWh"}
